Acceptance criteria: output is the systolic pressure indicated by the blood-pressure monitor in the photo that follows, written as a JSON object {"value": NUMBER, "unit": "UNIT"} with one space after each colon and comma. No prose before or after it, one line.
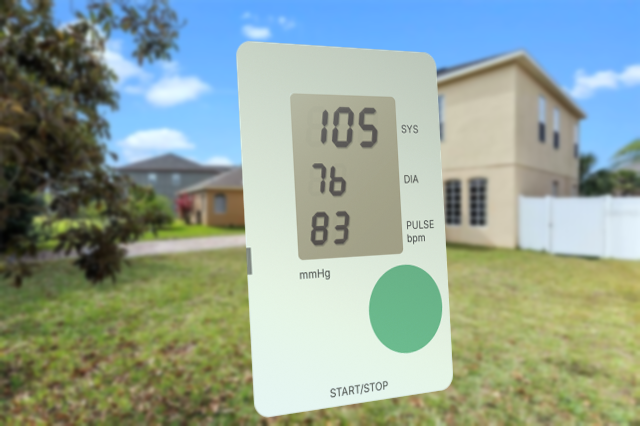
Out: {"value": 105, "unit": "mmHg"}
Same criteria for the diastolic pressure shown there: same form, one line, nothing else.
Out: {"value": 76, "unit": "mmHg"}
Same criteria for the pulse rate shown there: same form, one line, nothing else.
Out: {"value": 83, "unit": "bpm"}
